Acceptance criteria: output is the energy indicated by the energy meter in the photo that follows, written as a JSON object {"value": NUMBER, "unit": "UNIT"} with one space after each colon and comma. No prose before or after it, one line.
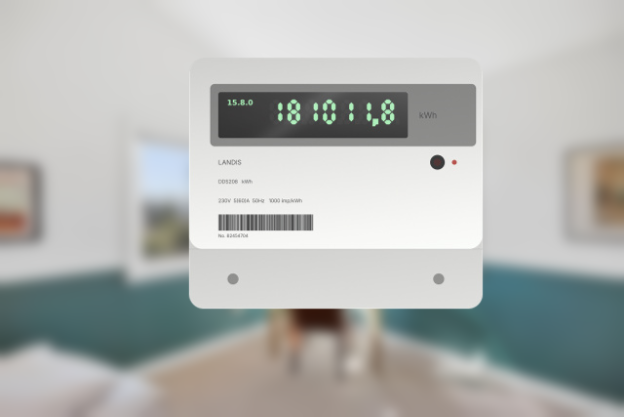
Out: {"value": 181011.8, "unit": "kWh"}
